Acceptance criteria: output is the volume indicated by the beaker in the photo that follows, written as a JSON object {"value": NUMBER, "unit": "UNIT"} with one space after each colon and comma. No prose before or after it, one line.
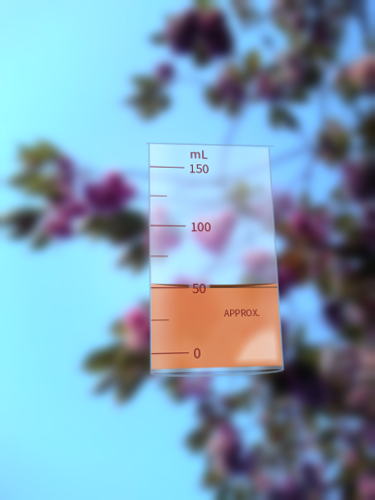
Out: {"value": 50, "unit": "mL"}
